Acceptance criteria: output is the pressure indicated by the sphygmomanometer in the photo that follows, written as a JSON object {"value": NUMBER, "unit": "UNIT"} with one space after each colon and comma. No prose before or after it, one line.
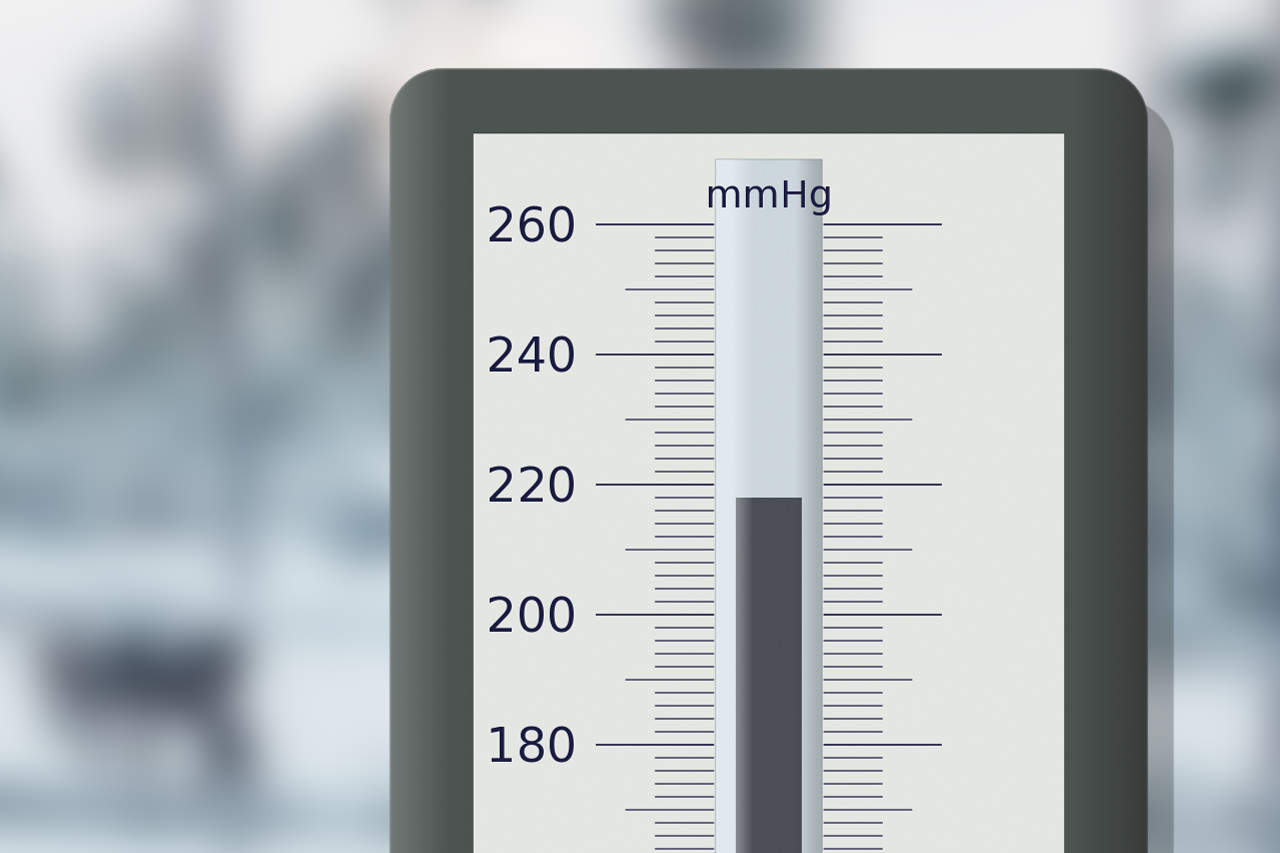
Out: {"value": 218, "unit": "mmHg"}
